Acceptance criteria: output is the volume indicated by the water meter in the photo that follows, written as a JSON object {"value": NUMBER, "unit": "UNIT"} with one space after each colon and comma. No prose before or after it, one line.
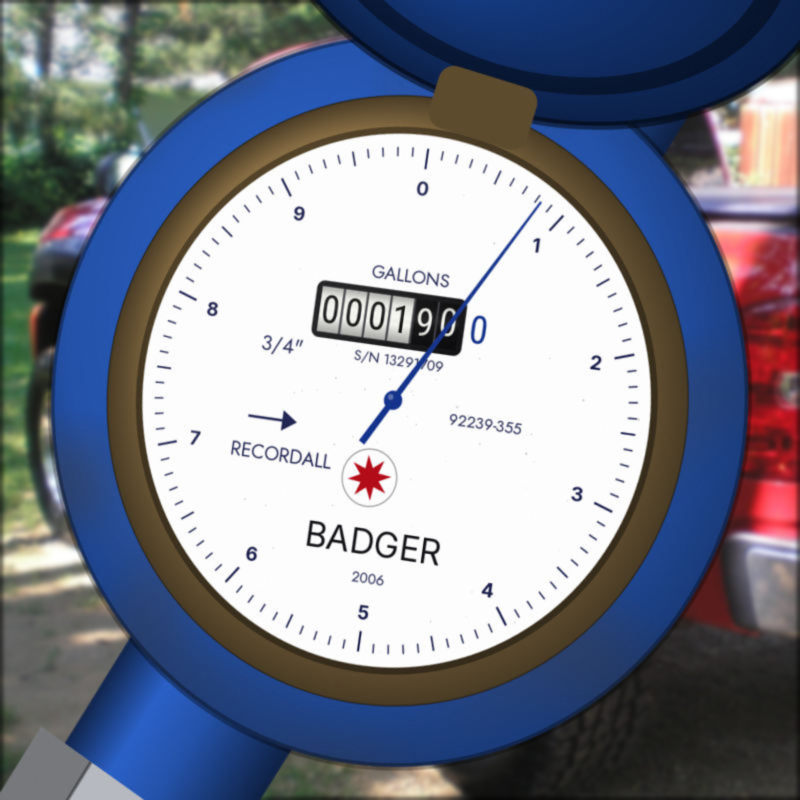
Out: {"value": 1900.8, "unit": "gal"}
